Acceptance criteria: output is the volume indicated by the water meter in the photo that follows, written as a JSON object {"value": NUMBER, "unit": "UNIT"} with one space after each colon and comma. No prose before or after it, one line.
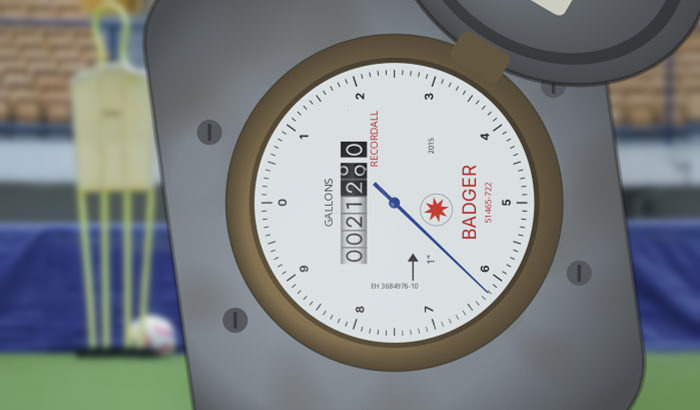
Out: {"value": 21286.2, "unit": "gal"}
